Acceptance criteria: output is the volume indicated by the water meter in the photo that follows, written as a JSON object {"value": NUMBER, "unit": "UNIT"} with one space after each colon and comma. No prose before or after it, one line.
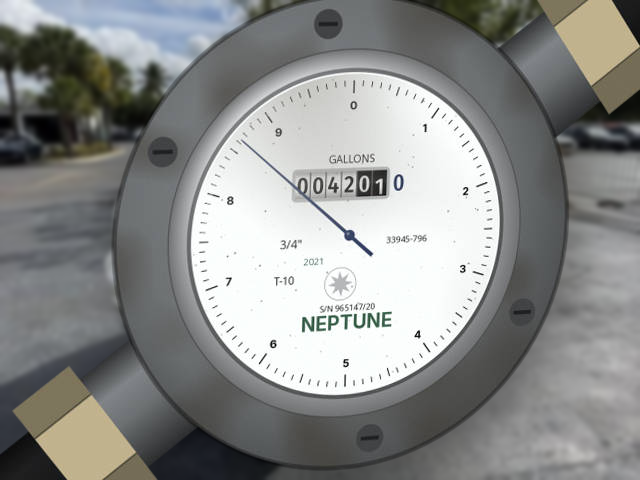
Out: {"value": 42008.6, "unit": "gal"}
